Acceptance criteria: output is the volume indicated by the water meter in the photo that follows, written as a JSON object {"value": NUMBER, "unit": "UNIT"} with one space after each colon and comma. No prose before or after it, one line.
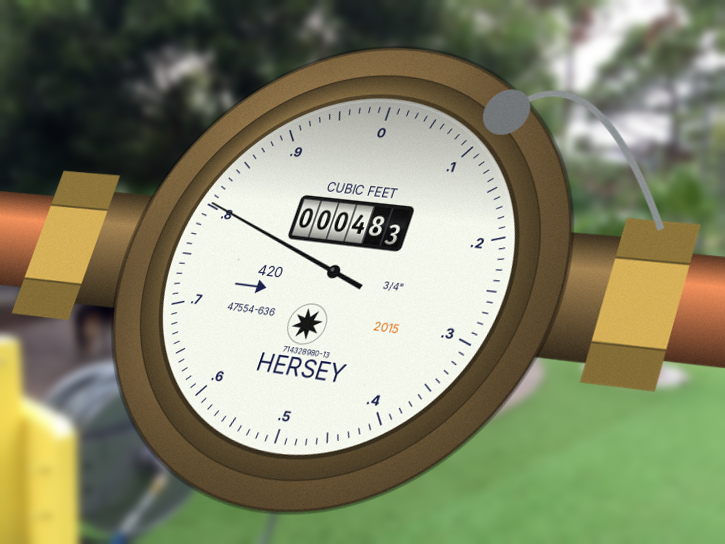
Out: {"value": 482.80, "unit": "ft³"}
